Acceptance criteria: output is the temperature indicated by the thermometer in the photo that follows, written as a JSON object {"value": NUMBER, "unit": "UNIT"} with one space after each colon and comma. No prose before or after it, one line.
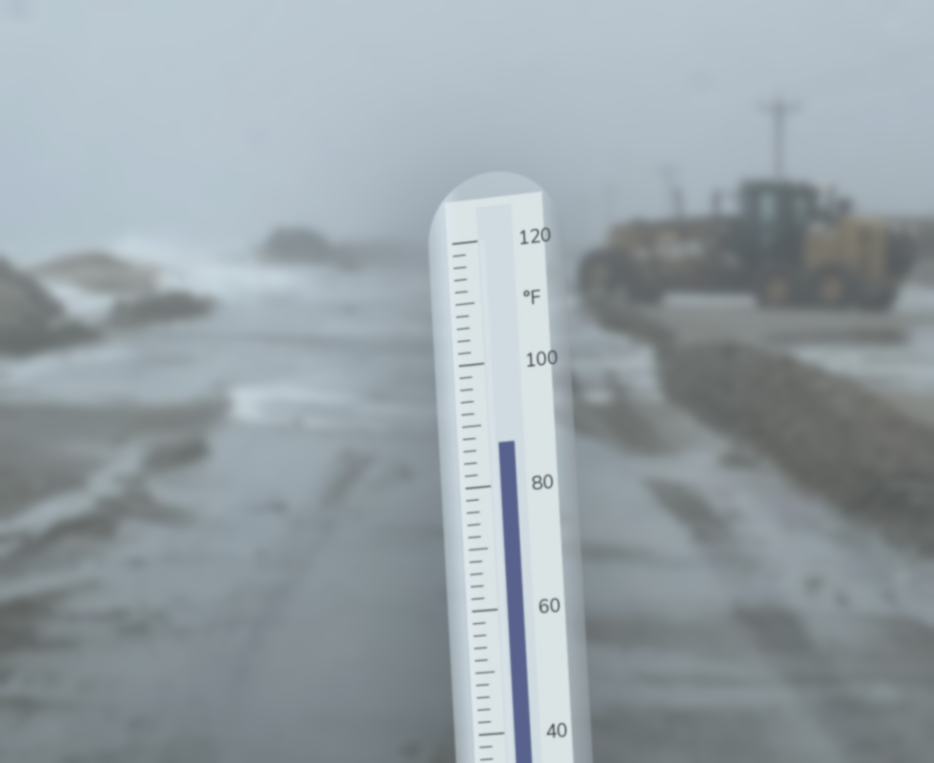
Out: {"value": 87, "unit": "°F"}
